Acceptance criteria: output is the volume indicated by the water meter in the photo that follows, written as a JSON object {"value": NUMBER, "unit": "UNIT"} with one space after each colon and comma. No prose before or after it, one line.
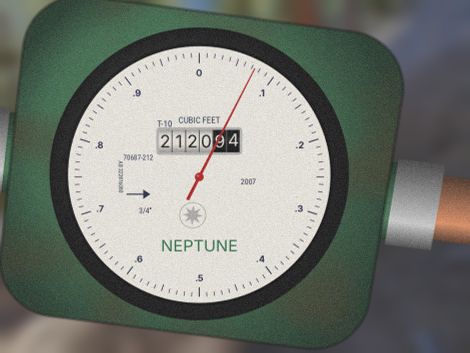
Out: {"value": 212094.07, "unit": "ft³"}
